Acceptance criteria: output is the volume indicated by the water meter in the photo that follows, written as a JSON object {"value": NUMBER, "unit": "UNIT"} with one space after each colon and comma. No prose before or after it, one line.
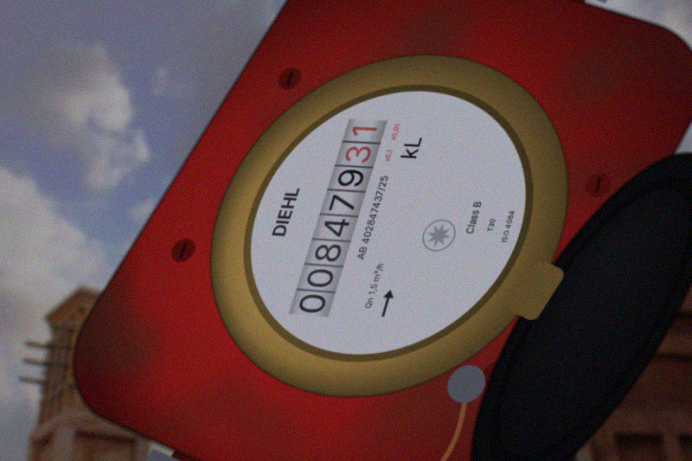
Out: {"value": 8479.31, "unit": "kL"}
